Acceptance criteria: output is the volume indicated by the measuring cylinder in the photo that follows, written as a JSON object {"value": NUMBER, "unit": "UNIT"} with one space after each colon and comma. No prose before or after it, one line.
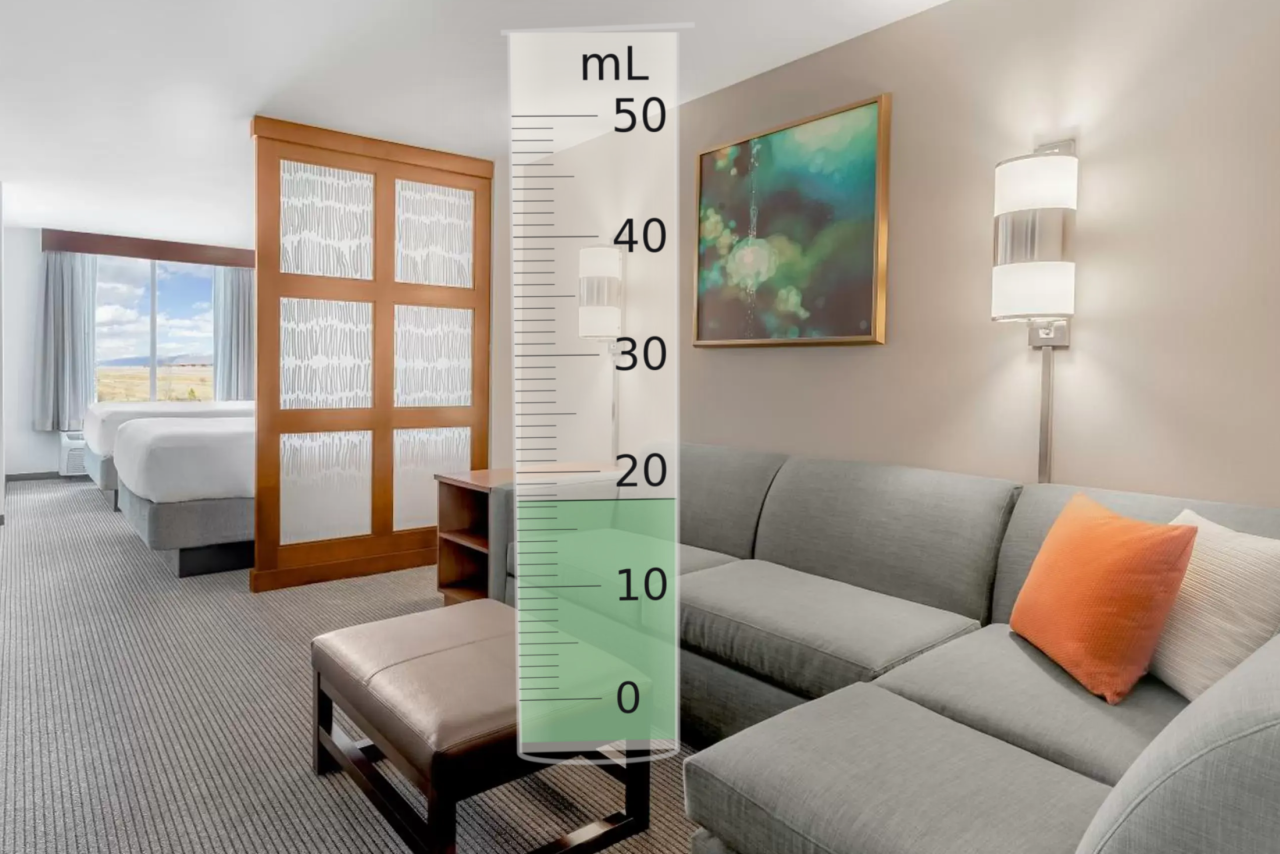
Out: {"value": 17.5, "unit": "mL"}
